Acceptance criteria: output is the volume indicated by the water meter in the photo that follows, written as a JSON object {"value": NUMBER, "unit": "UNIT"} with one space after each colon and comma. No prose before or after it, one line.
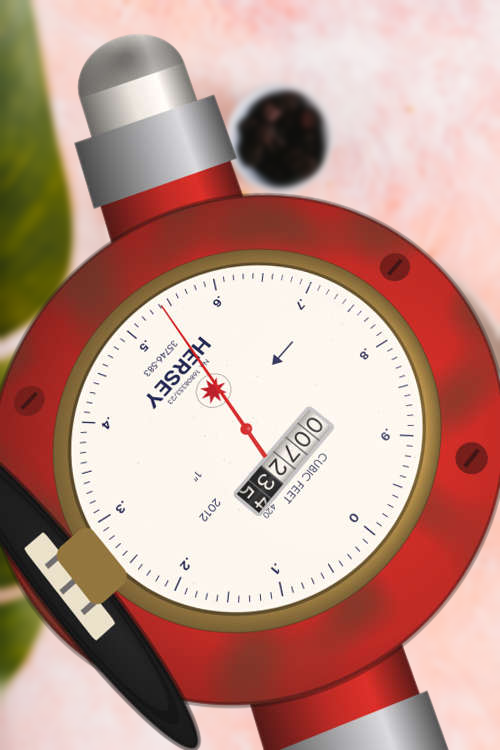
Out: {"value": 7234.54, "unit": "ft³"}
